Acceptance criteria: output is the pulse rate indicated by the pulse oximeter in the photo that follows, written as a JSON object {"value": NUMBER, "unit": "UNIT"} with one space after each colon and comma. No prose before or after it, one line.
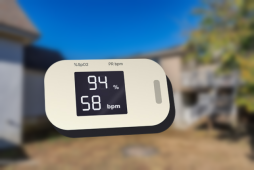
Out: {"value": 58, "unit": "bpm"}
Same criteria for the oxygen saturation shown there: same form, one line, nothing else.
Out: {"value": 94, "unit": "%"}
